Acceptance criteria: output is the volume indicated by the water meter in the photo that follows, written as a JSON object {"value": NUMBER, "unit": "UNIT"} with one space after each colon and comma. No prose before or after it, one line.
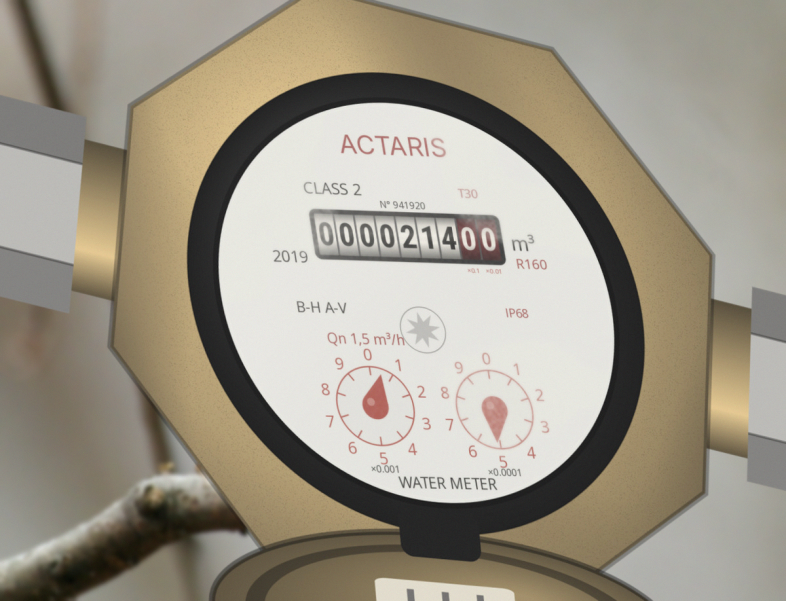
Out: {"value": 214.0005, "unit": "m³"}
